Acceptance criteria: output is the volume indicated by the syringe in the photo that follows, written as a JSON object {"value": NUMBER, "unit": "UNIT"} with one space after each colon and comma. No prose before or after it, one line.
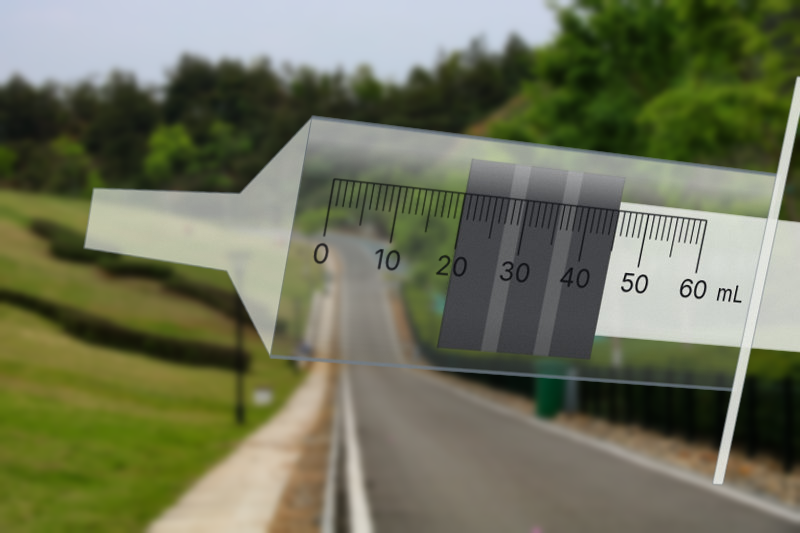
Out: {"value": 20, "unit": "mL"}
